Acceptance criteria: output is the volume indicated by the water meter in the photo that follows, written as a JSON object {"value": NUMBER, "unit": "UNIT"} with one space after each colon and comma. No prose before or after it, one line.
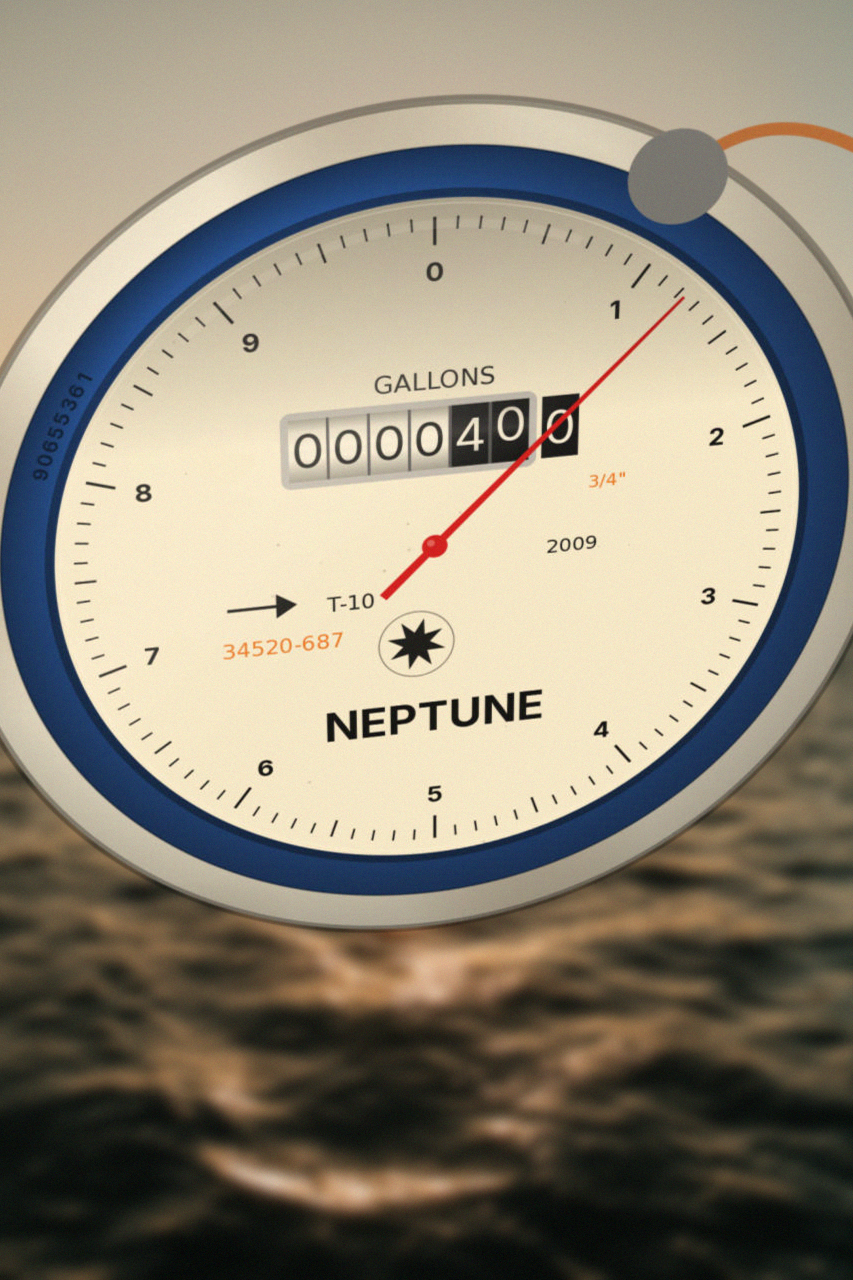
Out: {"value": 401.2, "unit": "gal"}
